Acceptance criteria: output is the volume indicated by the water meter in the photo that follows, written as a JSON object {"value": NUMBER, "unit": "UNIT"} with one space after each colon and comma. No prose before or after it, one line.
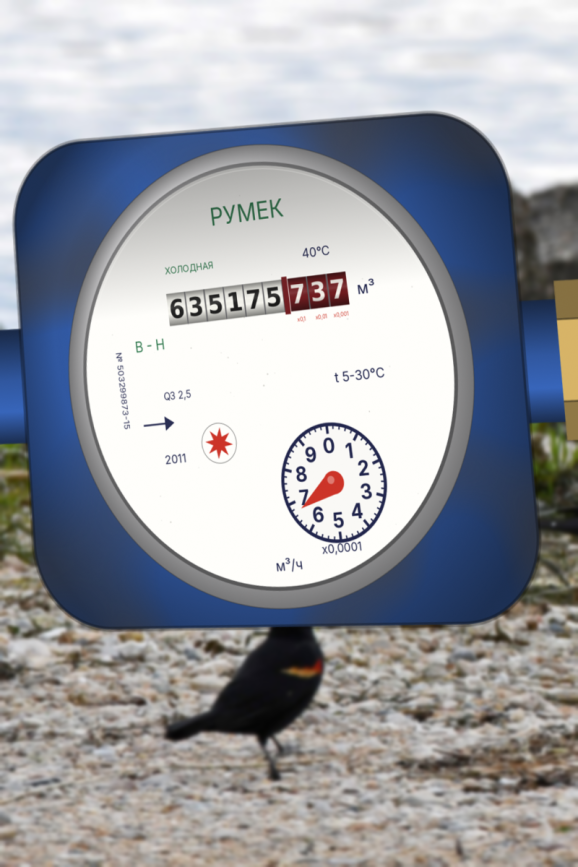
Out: {"value": 635175.7376, "unit": "m³"}
